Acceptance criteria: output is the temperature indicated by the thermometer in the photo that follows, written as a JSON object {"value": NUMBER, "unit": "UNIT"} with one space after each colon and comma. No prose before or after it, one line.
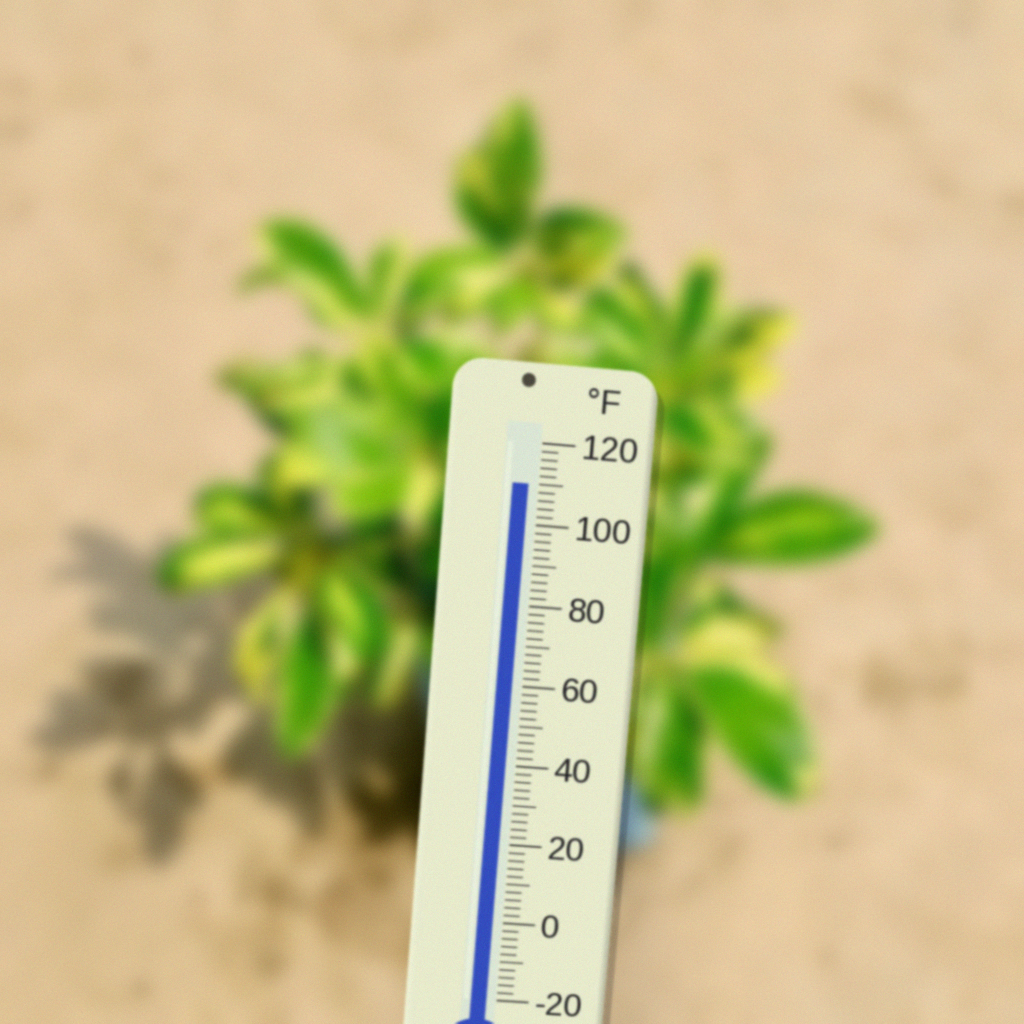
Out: {"value": 110, "unit": "°F"}
